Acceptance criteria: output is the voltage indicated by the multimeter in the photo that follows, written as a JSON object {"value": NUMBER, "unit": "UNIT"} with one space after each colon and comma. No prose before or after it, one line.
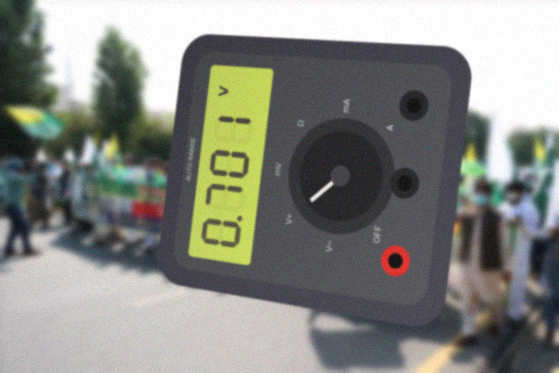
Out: {"value": 0.701, "unit": "V"}
